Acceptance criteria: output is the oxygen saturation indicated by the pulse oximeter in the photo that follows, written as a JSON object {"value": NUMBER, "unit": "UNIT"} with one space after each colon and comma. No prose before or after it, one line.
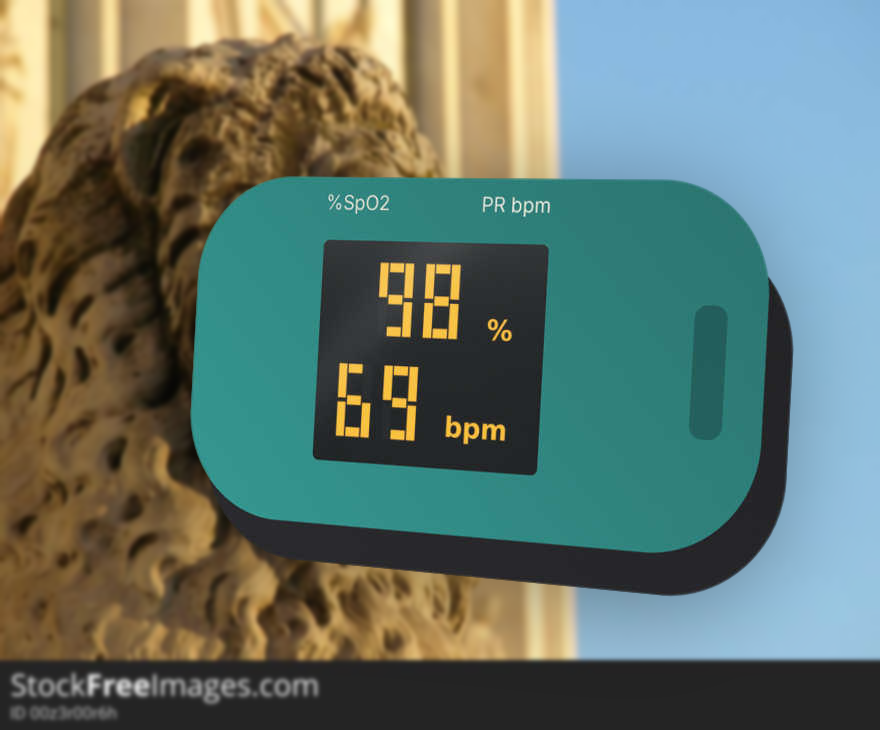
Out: {"value": 98, "unit": "%"}
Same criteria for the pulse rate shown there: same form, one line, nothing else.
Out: {"value": 69, "unit": "bpm"}
